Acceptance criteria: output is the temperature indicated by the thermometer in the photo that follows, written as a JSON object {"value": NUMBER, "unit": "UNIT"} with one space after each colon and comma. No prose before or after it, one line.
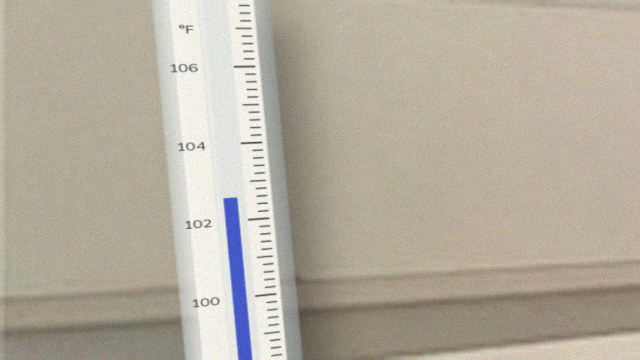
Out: {"value": 102.6, "unit": "°F"}
